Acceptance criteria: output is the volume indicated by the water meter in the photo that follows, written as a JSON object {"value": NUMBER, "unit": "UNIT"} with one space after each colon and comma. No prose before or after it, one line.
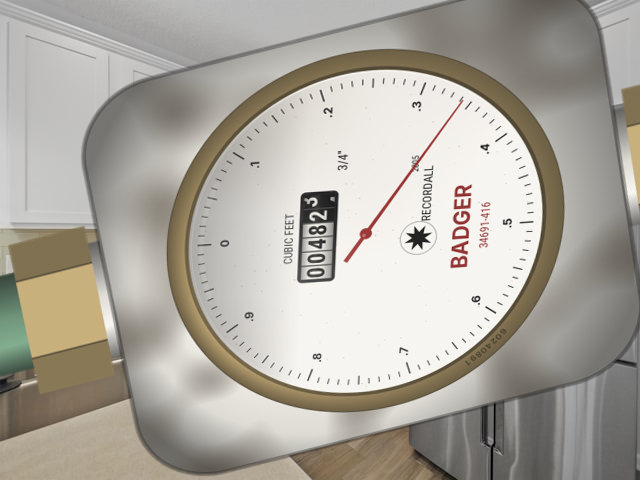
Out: {"value": 4823.34, "unit": "ft³"}
